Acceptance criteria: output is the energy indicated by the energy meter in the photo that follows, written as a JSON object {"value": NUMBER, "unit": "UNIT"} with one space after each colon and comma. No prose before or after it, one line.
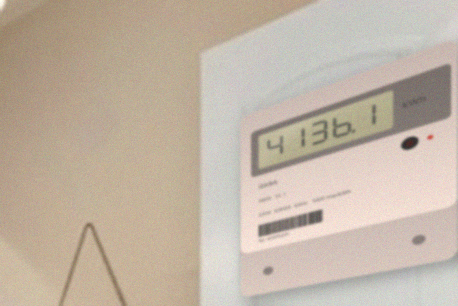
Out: {"value": 4136.1, "unit": "kWh"}
